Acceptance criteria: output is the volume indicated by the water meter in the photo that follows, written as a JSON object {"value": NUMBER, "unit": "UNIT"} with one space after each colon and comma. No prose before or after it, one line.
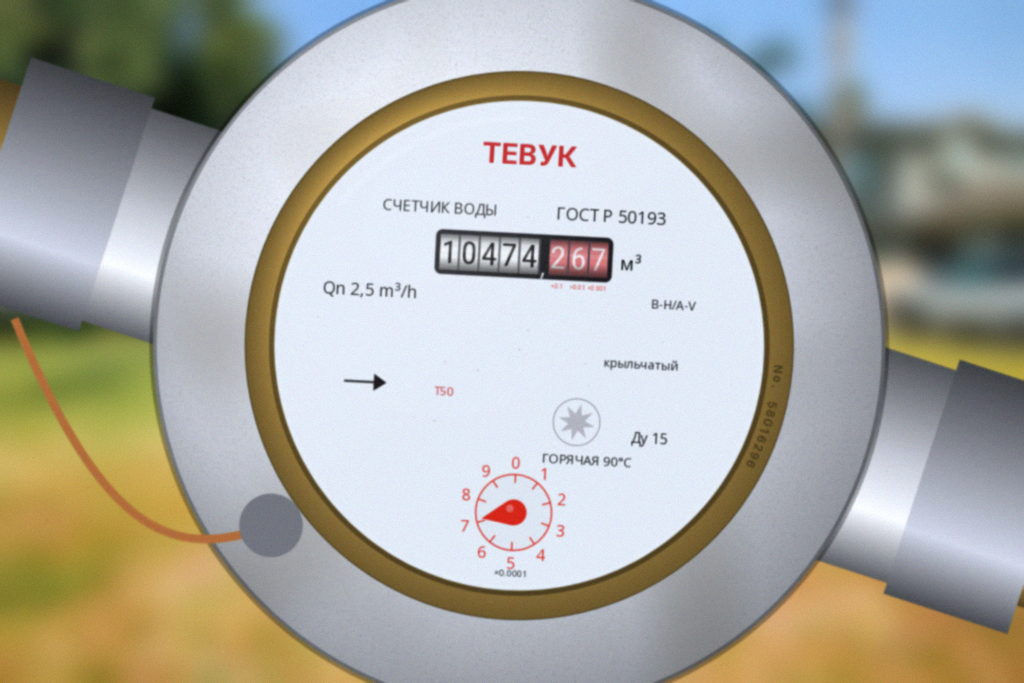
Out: {"value": 10474.2677, "unit": "m³"}
